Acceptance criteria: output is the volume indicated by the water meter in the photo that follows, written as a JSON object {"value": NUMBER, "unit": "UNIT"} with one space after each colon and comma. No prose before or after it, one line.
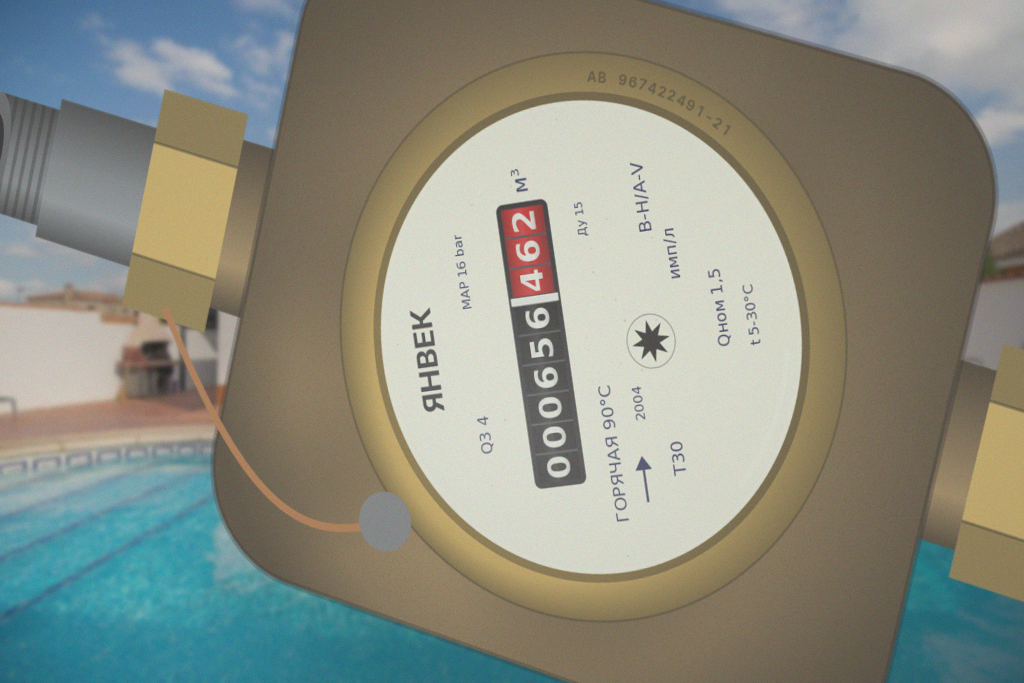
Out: {"value": 656.462, "unit": "m³"}
